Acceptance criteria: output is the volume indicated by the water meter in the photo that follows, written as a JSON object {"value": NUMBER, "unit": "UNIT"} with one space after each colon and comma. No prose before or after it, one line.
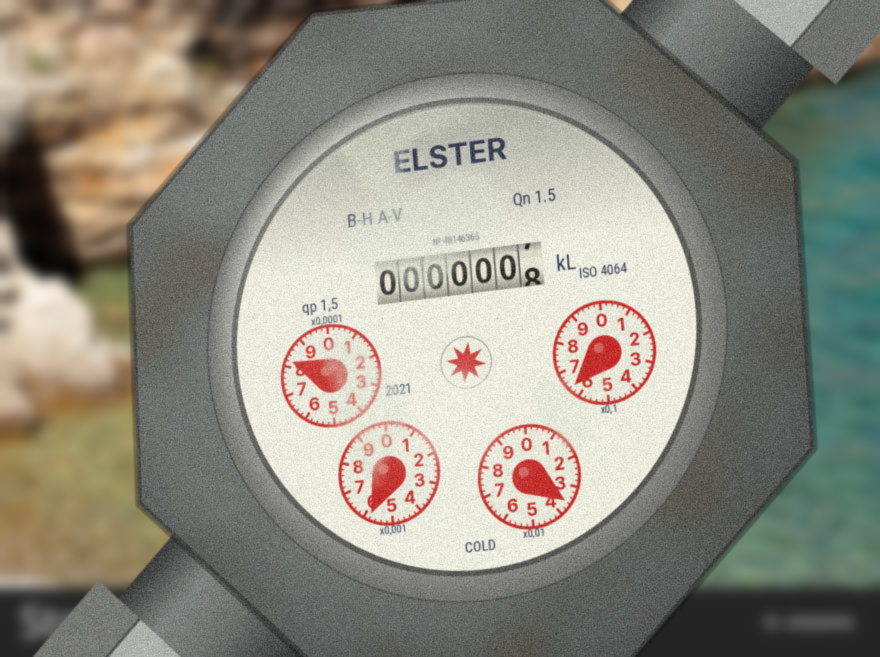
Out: {"value": 7.6358, "unit": "kL"}
